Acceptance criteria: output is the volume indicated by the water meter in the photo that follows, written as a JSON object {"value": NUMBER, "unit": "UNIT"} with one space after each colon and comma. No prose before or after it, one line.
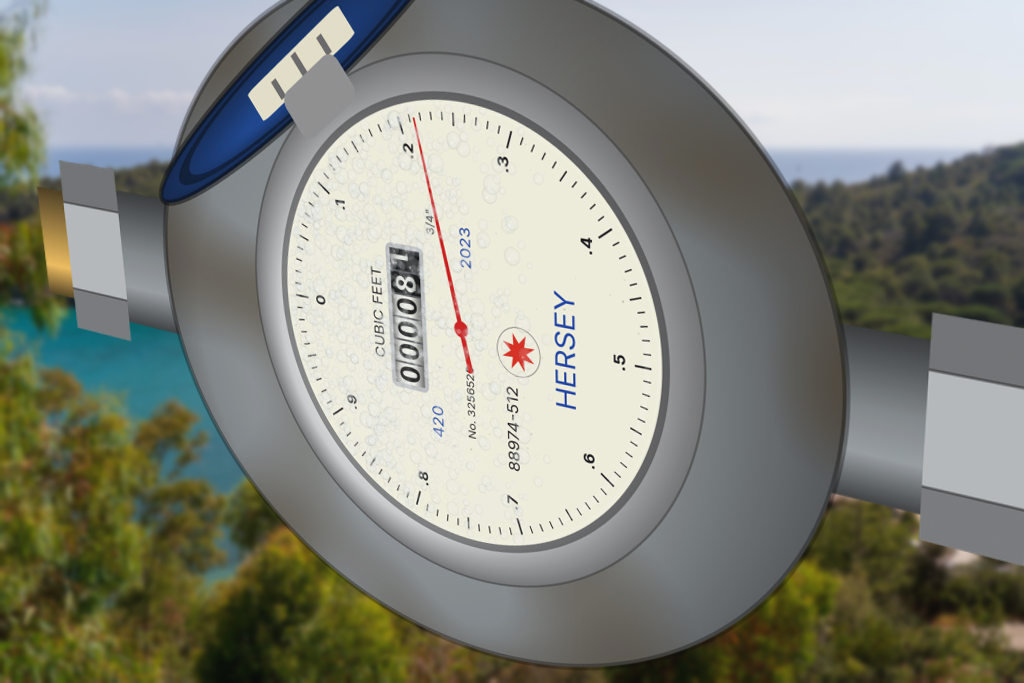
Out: {"value": 81.21, "unit": "ft³"}
